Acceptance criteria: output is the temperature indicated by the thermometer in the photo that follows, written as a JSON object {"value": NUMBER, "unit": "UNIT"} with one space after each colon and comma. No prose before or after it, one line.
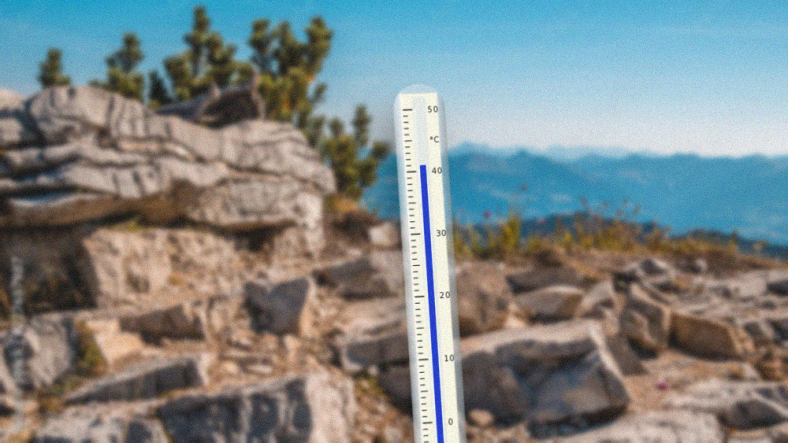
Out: {"value": 41, "unit": "°C"}
